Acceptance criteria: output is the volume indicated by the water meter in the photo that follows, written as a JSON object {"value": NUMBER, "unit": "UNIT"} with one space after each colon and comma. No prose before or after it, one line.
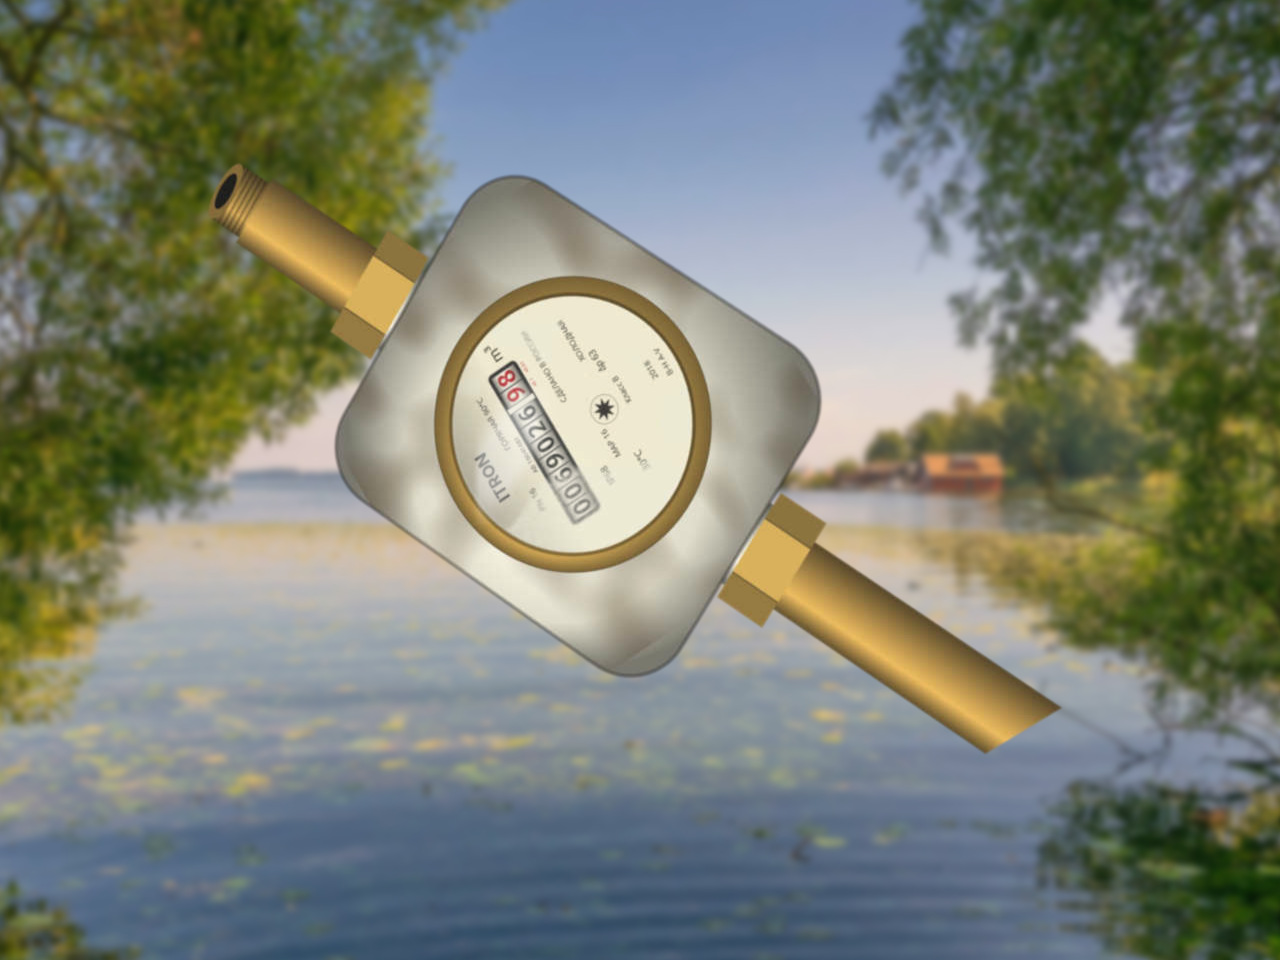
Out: {"value": 69026.98, "unit": "m³"}
